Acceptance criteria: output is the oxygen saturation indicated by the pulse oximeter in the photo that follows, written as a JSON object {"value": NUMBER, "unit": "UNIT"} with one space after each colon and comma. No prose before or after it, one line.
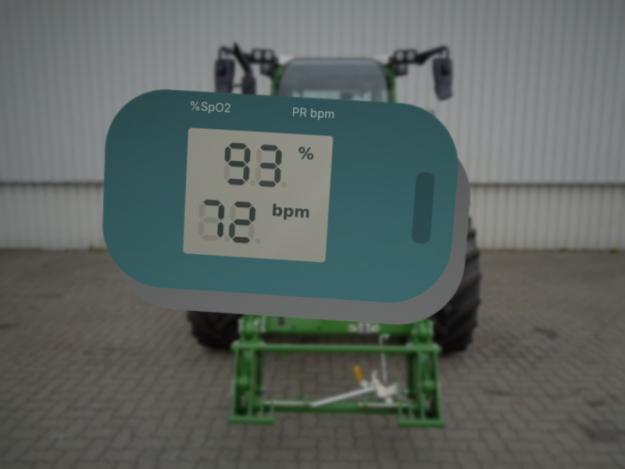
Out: {"value": 93, "unit": "%"}
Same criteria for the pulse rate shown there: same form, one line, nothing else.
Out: {"value": 72, "unit": "bpm"}
